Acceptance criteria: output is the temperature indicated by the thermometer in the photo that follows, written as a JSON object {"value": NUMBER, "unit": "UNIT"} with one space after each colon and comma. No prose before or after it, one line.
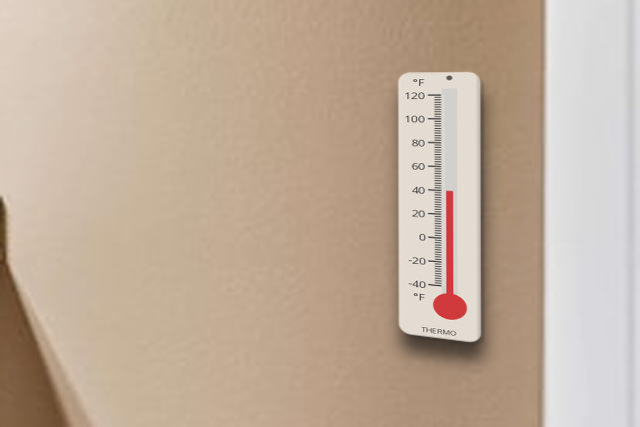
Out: {"value": 40, "unit": "°F"}
